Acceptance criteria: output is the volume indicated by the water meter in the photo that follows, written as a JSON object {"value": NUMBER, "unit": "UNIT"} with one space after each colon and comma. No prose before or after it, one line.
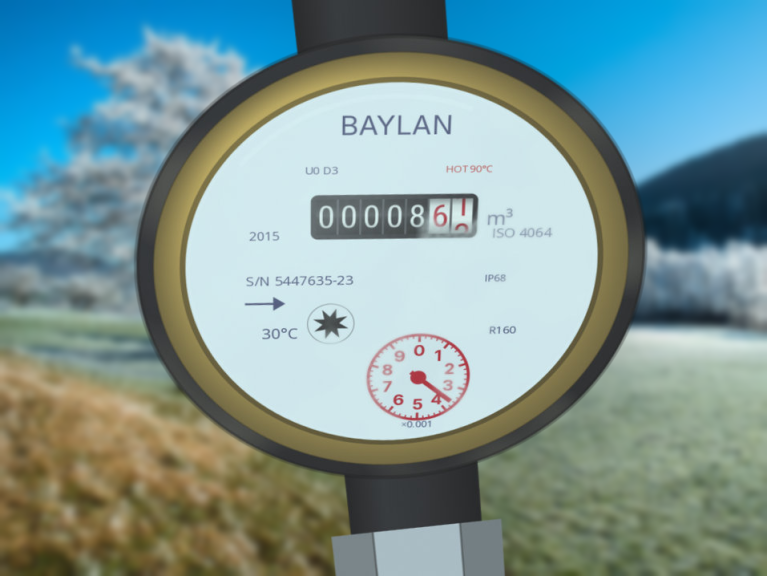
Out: {"value": 8.613, "unit": "m³"}
